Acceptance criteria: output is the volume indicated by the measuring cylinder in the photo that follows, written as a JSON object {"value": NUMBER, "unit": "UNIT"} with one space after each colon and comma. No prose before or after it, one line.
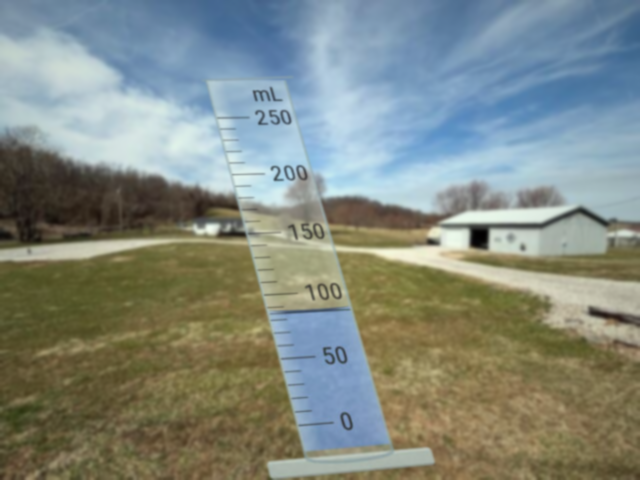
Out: {"value": 85, "unit": "mL"}
